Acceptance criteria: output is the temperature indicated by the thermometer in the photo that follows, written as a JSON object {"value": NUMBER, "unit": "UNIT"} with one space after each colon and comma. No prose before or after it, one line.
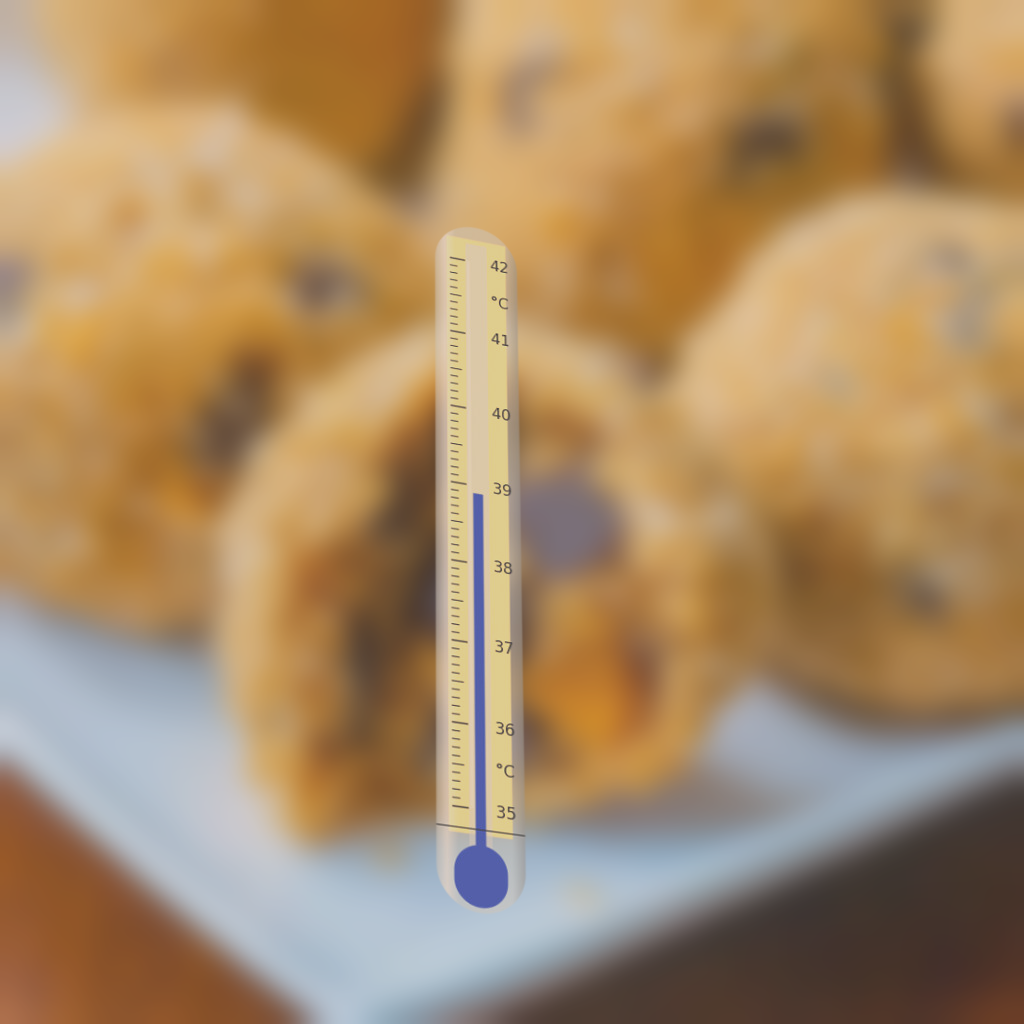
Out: {"value": 38.9, "unit": "°C"}
